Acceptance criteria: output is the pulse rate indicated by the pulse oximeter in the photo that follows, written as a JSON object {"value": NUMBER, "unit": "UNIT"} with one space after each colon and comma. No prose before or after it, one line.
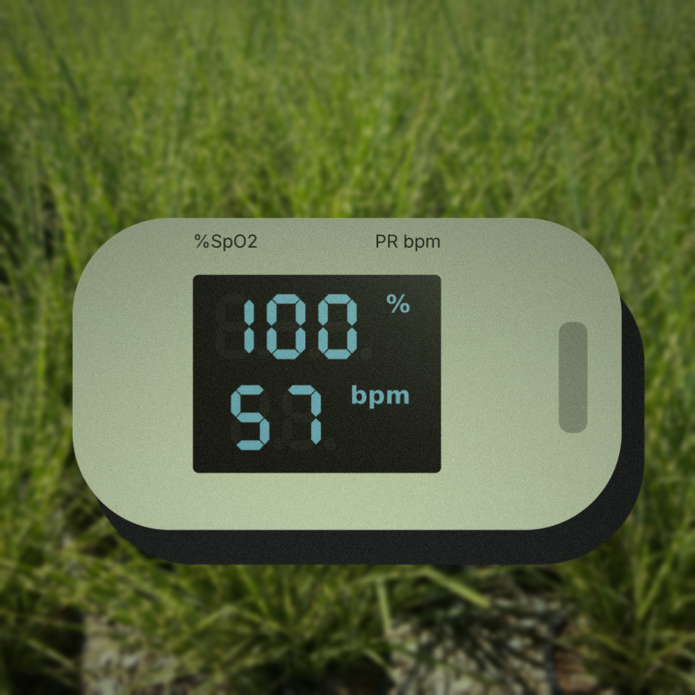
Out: {"value": 57, "unit": "bpm"}
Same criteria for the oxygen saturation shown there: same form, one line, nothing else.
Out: {"value": 100, "unit": "%"}
